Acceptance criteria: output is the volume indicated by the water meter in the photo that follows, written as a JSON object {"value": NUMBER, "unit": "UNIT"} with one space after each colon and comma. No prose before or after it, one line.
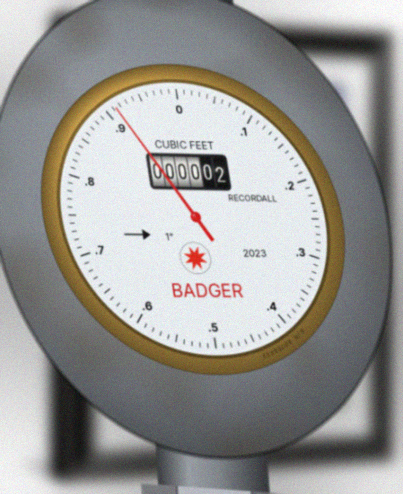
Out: {"value": 1.91, "unit": "ft³"}
